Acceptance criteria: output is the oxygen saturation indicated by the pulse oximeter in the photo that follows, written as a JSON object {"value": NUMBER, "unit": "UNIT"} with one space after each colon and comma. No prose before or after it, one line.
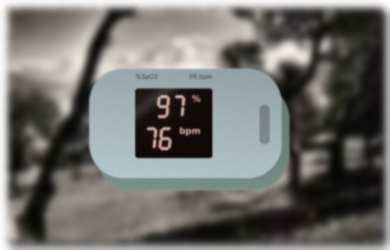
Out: {"value": 97, "unit": "%"}
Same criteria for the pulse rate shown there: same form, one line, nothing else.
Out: {"value": 76, "unit": "bpm"}
